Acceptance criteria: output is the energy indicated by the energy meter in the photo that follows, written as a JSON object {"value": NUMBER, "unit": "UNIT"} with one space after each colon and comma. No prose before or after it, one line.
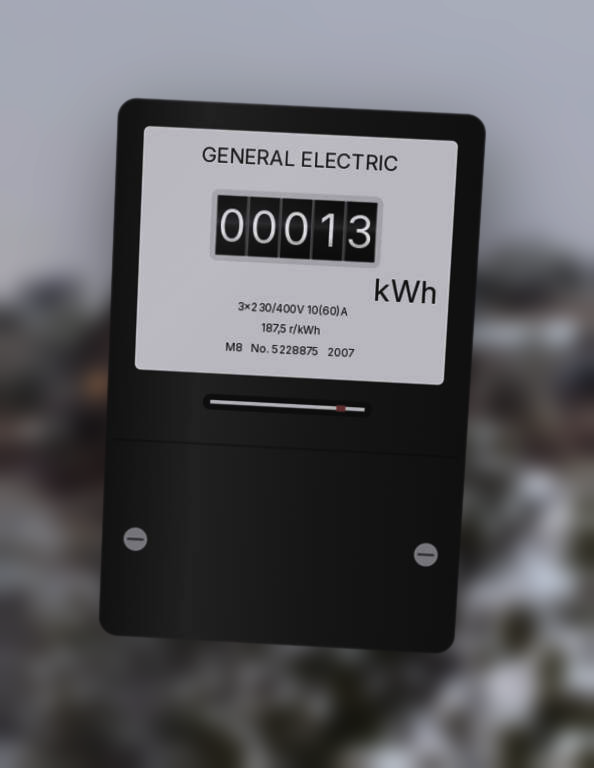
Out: {"value": 13, "unit": "kWh"}
